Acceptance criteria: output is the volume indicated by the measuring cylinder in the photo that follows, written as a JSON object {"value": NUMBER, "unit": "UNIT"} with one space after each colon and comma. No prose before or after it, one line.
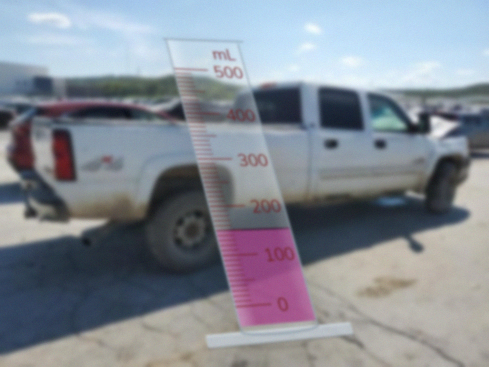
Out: {"value": 150, "unit": "mL"}
